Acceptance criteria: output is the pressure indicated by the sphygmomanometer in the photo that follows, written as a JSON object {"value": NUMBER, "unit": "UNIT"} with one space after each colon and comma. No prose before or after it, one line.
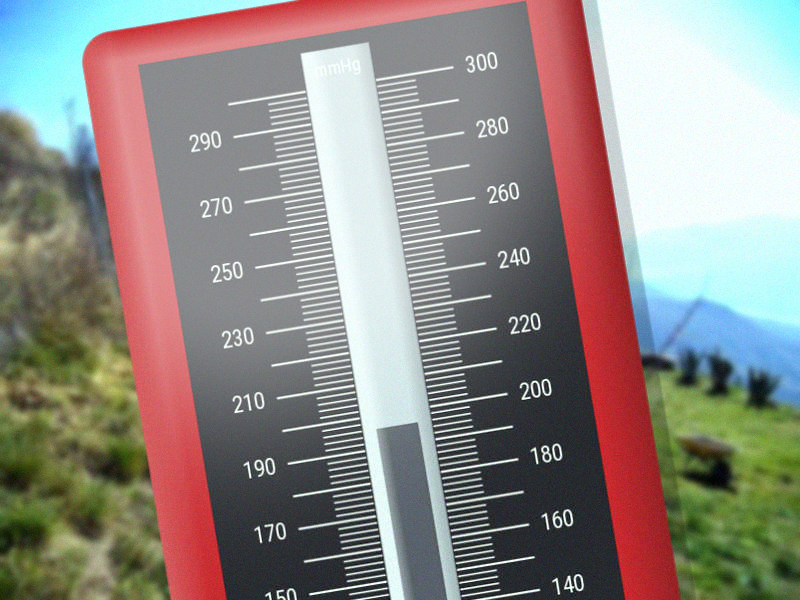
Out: {"value": 196, "unit": "mmHg"}
